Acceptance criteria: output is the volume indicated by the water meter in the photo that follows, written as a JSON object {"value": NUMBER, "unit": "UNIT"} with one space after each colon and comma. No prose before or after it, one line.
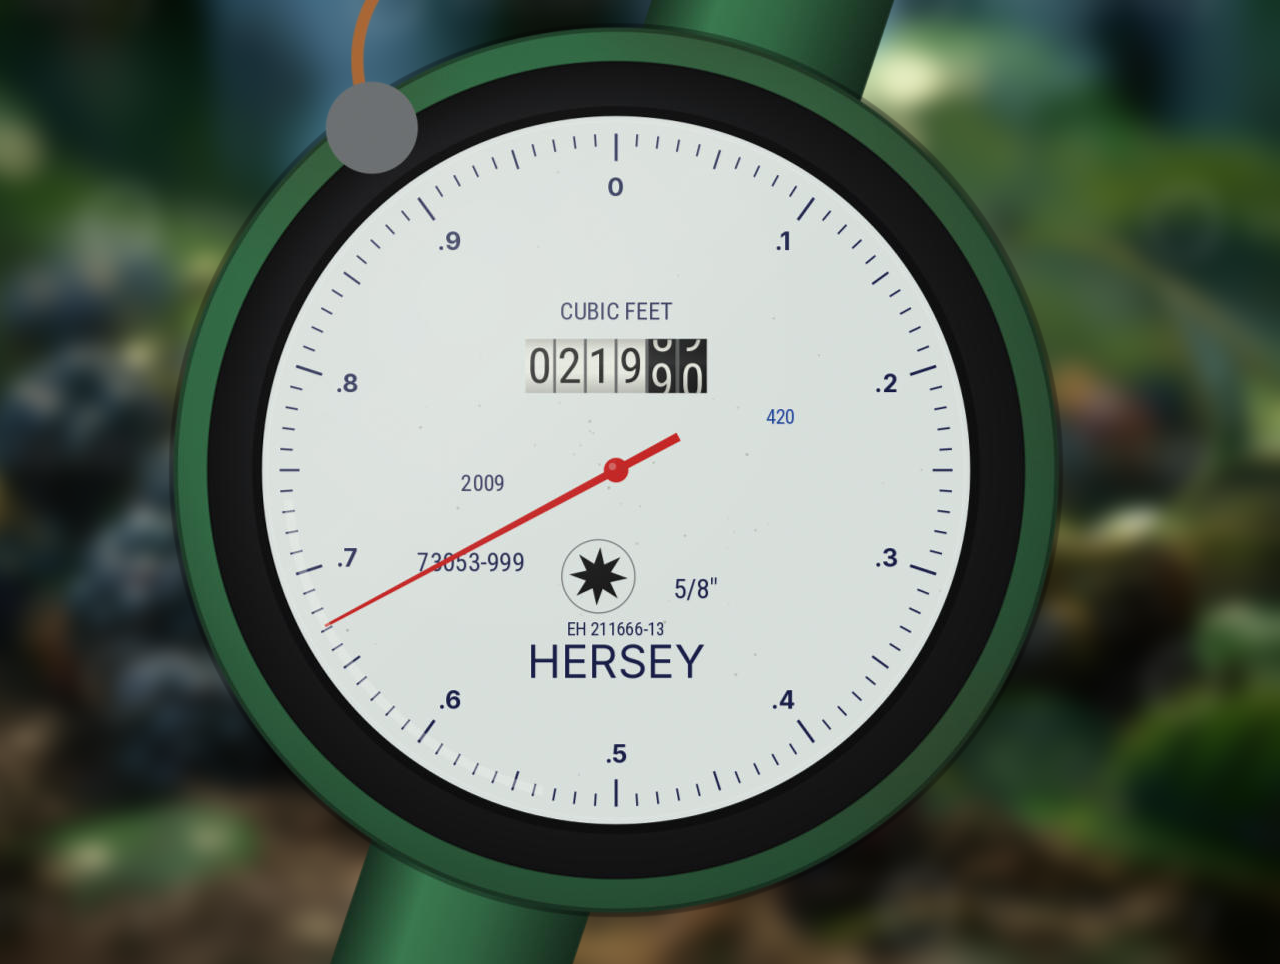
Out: {"value": 21989.67, "unit": "ft³"}
